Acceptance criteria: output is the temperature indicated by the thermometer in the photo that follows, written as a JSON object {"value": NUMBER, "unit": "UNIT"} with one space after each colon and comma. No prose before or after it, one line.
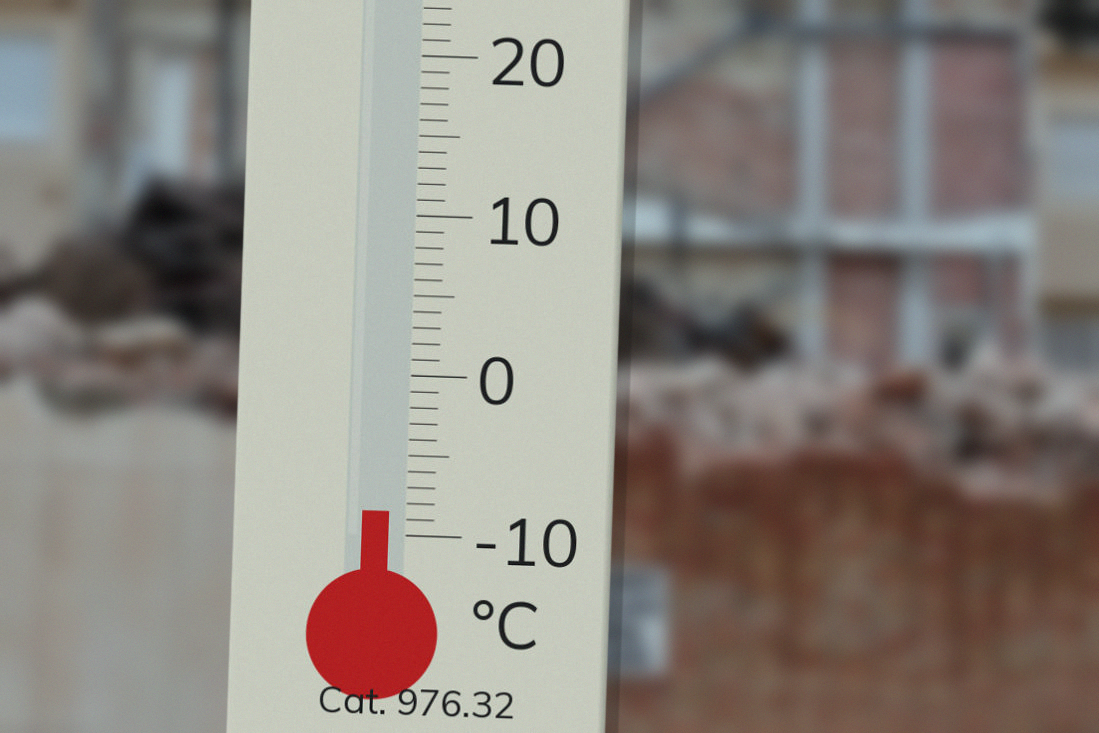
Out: {"value": -8.5, "unit": "°C"}
